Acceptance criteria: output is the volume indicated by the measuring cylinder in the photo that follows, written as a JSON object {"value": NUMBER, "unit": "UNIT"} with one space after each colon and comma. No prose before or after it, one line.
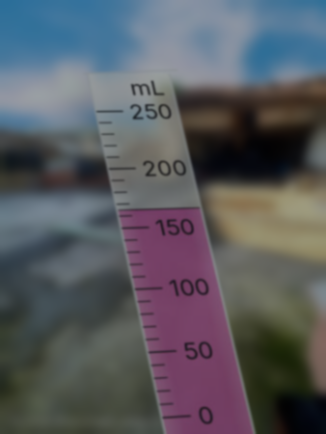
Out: {"value": 165, "unit": "mL"}
